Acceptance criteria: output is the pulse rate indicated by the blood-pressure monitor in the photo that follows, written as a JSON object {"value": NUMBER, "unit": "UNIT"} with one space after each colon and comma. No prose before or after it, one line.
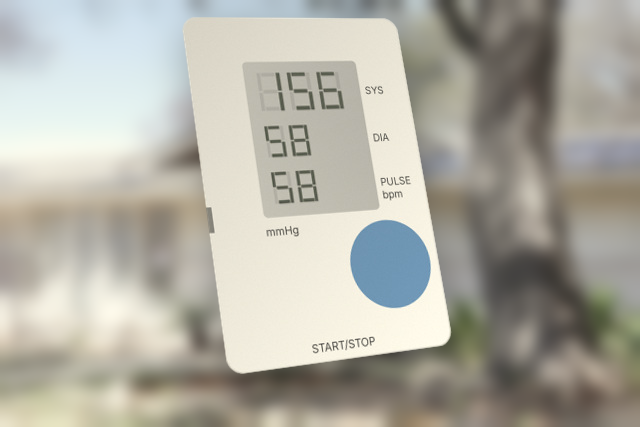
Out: {"value": 58, "unit": "bpm"}
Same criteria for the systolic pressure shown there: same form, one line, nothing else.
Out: {"value": 156, "unit": "mmHg"}
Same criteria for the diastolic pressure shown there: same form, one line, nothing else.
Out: {"value": 58, "unit": "mmHg"}
